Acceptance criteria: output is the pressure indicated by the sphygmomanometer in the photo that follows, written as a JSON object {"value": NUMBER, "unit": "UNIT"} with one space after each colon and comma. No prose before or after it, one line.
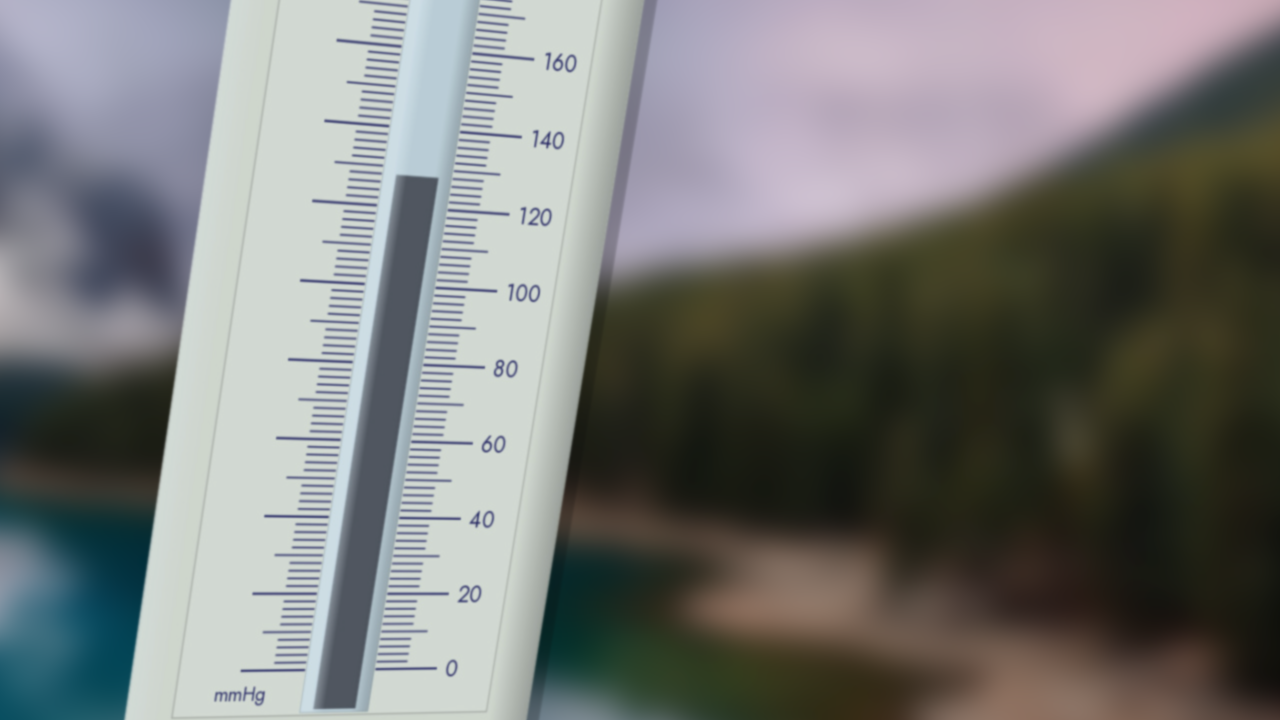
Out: {"value": 128, "unit": "mmHg"}
